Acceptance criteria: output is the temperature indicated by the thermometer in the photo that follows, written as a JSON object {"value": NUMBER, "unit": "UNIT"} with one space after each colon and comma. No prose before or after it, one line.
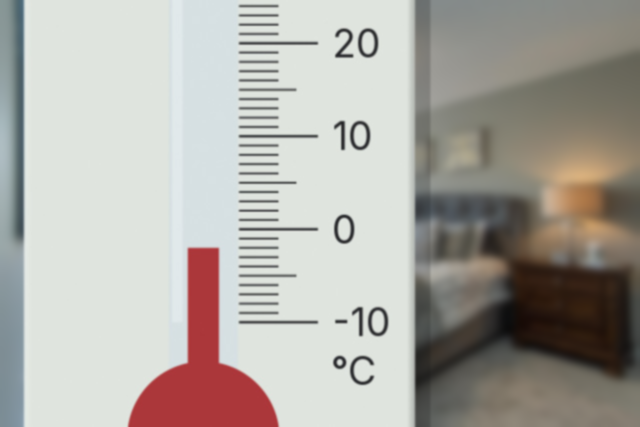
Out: {"value": -2, "unit": "°C"}
